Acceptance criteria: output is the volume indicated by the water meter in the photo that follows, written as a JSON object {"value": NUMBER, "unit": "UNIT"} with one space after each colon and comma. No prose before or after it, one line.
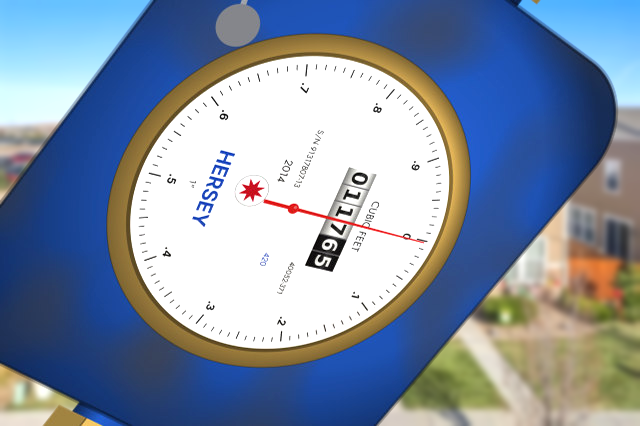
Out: {"value": 11765.00, "unit": "ft³"}
